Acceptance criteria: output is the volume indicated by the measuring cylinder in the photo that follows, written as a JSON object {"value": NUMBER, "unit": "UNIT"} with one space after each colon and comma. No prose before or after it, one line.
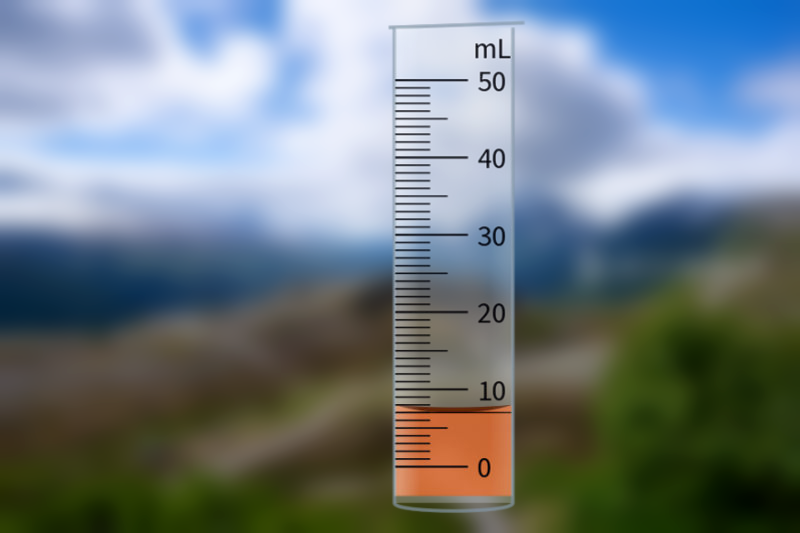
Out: {"value": 7, "unit": "mL"}
